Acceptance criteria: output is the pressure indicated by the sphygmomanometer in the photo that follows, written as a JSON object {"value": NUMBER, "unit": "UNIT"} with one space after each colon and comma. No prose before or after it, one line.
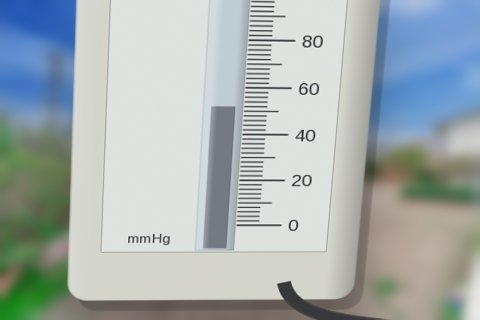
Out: {"value": 52, "unit": "mmHg"}
